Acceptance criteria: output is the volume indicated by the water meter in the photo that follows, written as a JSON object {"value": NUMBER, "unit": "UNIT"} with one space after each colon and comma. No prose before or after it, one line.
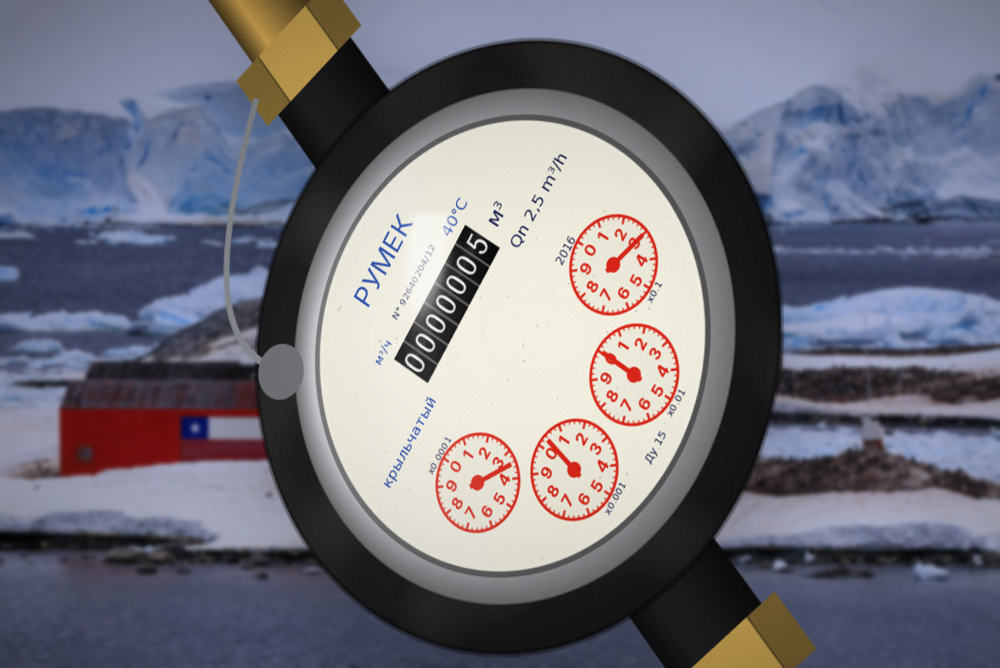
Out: {"value": 5.3003, "unit": "m³"}
